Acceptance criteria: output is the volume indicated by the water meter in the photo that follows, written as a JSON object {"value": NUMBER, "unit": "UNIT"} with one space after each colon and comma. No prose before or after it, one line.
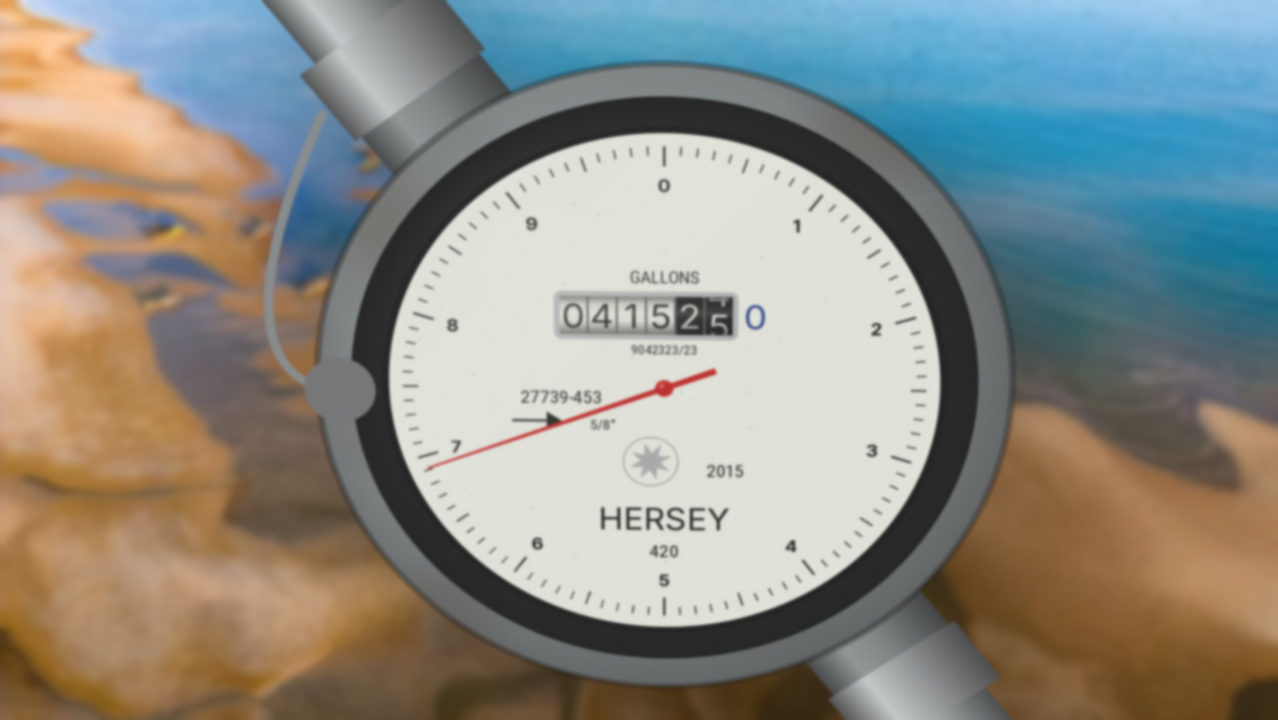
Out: {"value": 415246.9, "unit": "gal"}
